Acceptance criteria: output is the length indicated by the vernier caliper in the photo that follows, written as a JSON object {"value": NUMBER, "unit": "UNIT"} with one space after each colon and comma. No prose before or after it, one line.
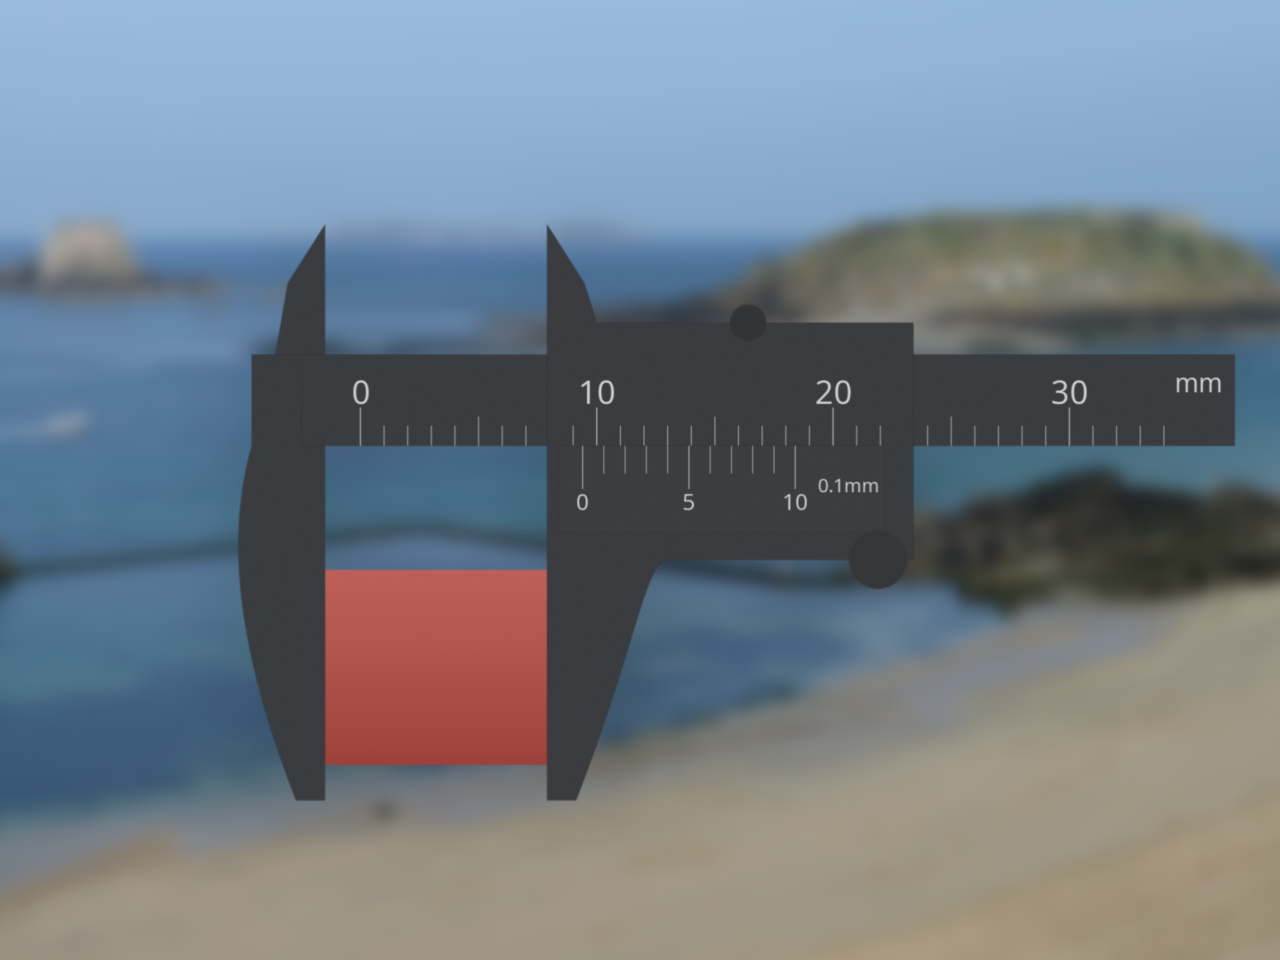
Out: {"value": 9.4, "unit": "mm"}
